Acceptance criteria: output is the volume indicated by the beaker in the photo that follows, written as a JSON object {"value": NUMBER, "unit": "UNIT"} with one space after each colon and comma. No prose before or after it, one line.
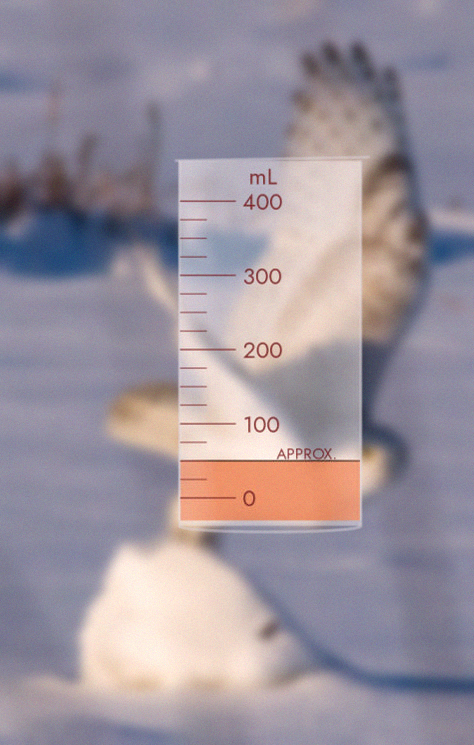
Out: {"value": 50, "unit": "mL"}
